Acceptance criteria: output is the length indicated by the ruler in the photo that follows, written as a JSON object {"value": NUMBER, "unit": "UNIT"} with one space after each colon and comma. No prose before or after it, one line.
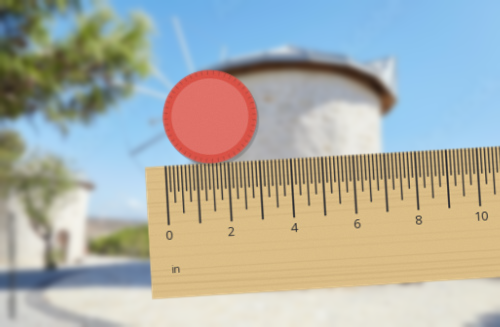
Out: {"value": 3, "unit": "in"}
